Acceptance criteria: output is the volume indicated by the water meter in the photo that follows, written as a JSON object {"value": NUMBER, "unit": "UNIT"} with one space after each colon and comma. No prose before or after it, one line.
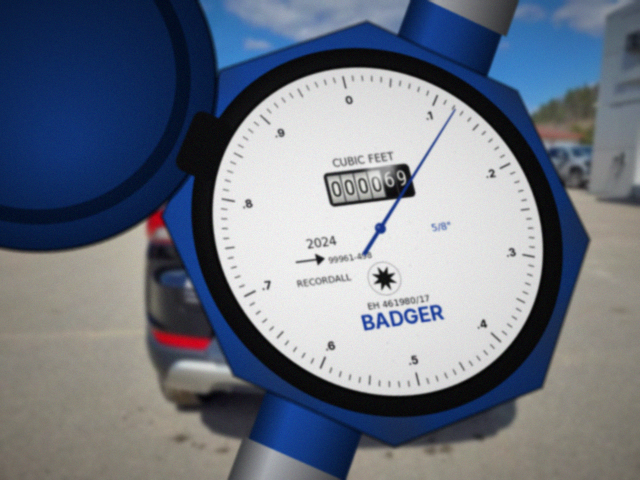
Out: {"value": 69.12, "unit": "ft³"}
